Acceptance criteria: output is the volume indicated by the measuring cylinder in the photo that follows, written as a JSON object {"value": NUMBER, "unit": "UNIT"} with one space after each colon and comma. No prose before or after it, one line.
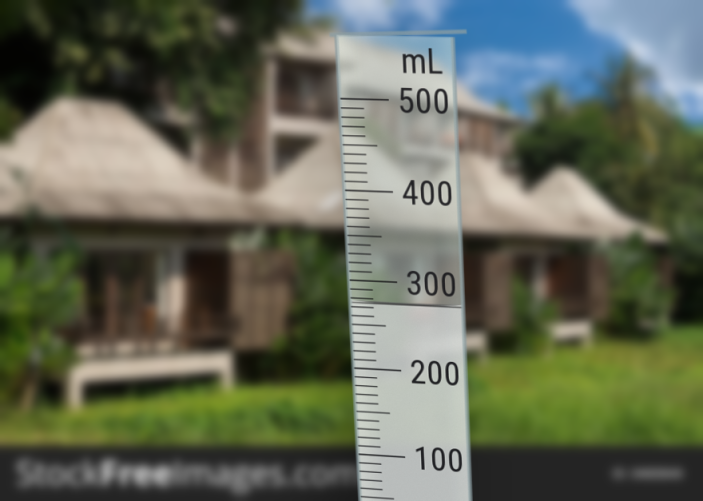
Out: {"value": 275, "unit": "mL"}
